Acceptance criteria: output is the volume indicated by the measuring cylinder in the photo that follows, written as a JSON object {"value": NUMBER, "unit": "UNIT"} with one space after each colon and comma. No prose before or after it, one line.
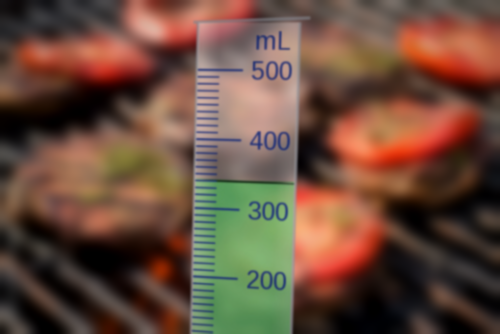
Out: {"value": 340, "unit": "mL"}
